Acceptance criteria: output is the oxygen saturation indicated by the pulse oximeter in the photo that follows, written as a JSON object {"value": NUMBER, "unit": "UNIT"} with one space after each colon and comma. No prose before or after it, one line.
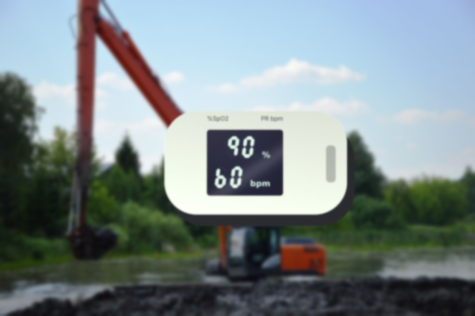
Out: {"value": 90, "unit": "%"}
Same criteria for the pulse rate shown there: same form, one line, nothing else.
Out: {"value": 60, "unit": "bpm"}
